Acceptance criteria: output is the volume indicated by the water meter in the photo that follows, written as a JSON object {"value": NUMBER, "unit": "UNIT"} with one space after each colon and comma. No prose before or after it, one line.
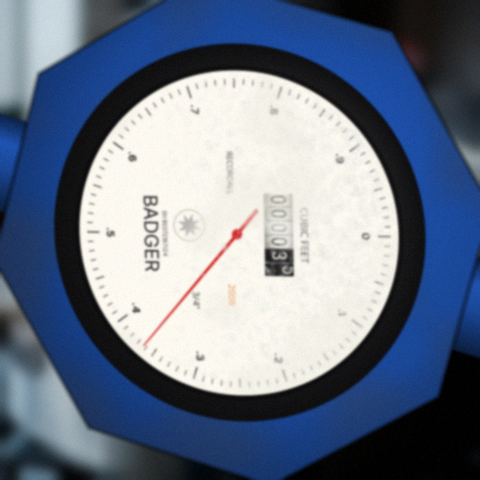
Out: {"value": 35.36, "unit": "ft³"}
